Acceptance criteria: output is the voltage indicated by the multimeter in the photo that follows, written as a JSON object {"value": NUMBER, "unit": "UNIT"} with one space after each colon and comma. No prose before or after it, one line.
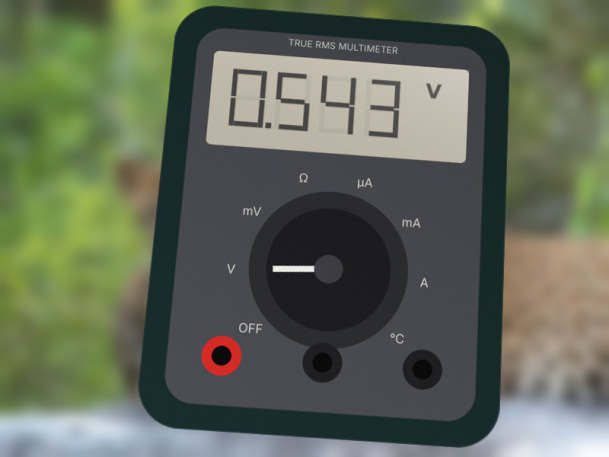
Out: {"value": 0.543, "unit": "V"}
